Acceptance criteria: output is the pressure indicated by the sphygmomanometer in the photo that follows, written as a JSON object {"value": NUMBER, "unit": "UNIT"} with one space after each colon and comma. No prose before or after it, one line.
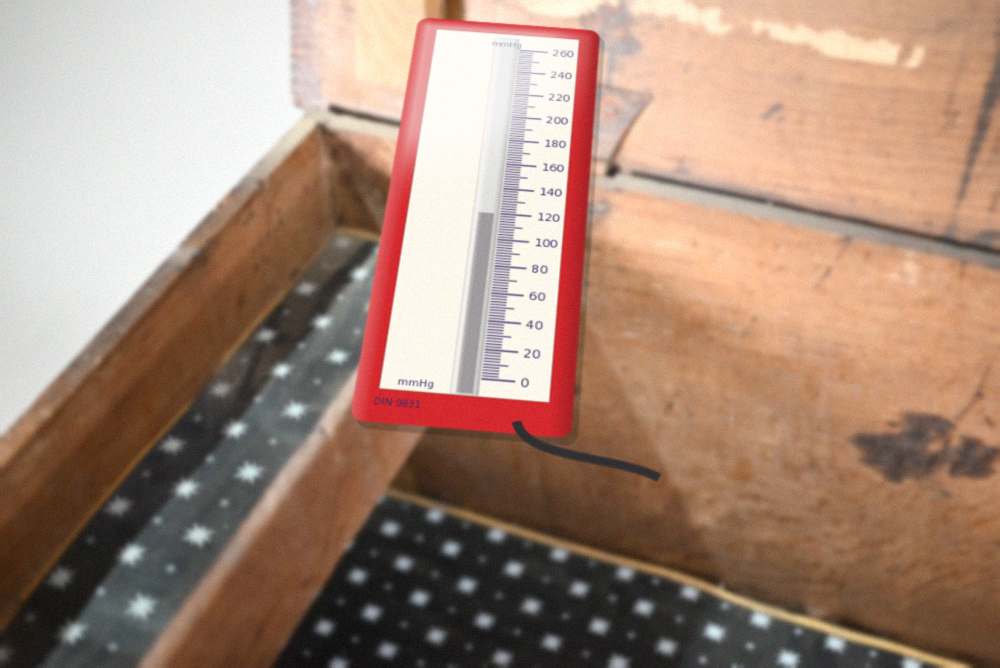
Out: {"value": 120, "unit": "mmHg"}
